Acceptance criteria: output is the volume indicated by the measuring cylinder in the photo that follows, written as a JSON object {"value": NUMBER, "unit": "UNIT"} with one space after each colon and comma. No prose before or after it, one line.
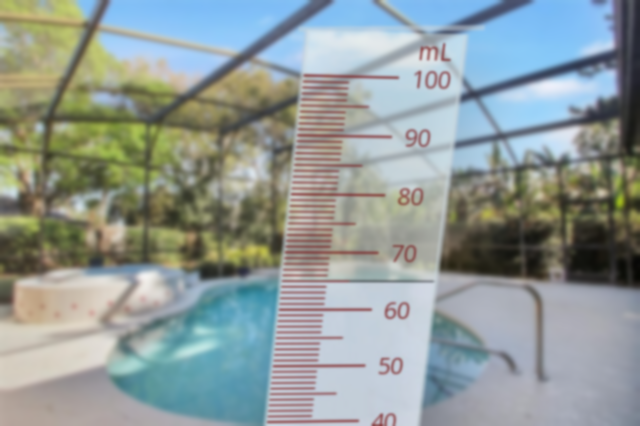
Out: {"value": 65, "unit": "mL"}
